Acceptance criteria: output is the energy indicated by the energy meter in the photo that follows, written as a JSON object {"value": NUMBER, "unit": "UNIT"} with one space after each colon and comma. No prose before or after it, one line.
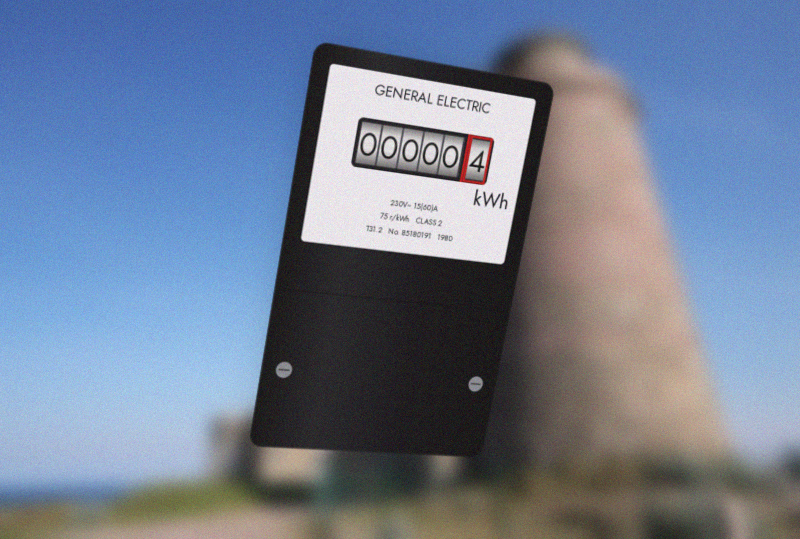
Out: {"value": 0.4, "unit": "kWh"}
